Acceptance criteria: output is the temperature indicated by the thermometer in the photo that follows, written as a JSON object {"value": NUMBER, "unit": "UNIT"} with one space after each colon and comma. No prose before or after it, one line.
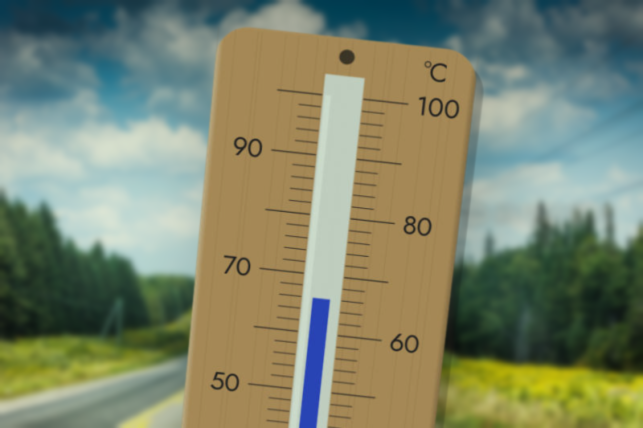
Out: {"value": 66, "unit": "°C"}
